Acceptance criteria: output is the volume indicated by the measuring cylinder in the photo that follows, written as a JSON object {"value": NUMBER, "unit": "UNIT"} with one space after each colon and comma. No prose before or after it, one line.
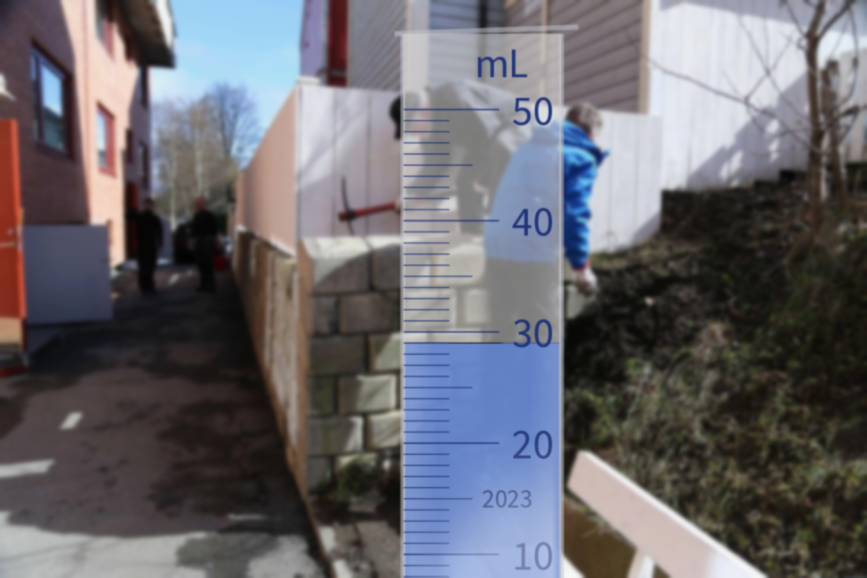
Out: {"value": 29, "unit": "mL"}
